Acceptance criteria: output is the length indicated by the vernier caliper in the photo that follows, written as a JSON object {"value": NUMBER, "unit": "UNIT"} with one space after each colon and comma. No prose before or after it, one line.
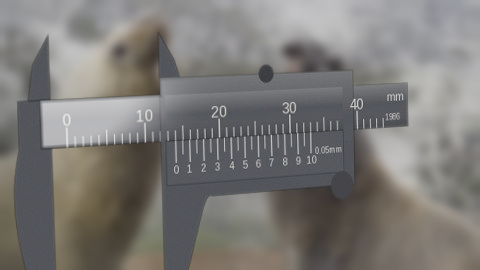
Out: {"value": 14.0, "unit": "mm"}
